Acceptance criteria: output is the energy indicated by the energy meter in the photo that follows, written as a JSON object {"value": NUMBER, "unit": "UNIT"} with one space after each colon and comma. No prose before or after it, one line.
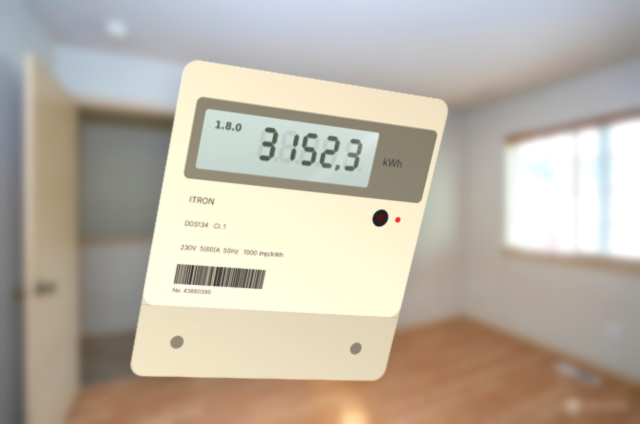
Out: {"value": 3152.3, "unit": "kWh"}
